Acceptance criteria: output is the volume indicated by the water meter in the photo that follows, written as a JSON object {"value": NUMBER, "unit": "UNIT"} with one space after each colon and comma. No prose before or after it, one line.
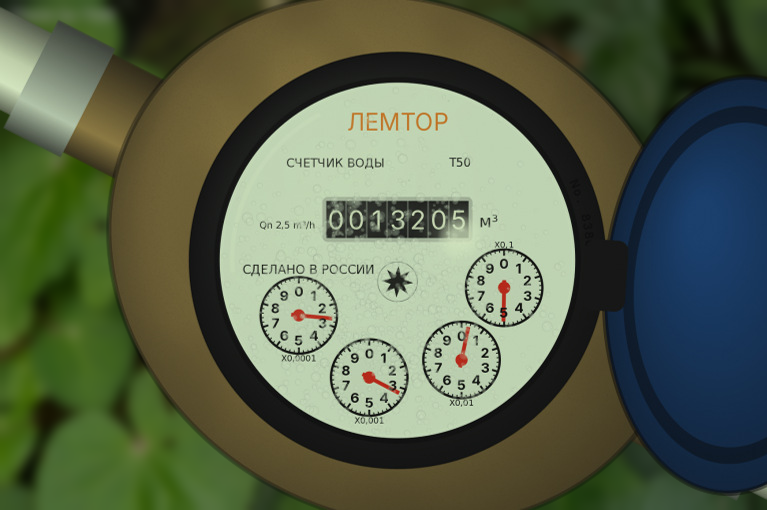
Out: {"value": 13205.5032, "unit": "m³"}
